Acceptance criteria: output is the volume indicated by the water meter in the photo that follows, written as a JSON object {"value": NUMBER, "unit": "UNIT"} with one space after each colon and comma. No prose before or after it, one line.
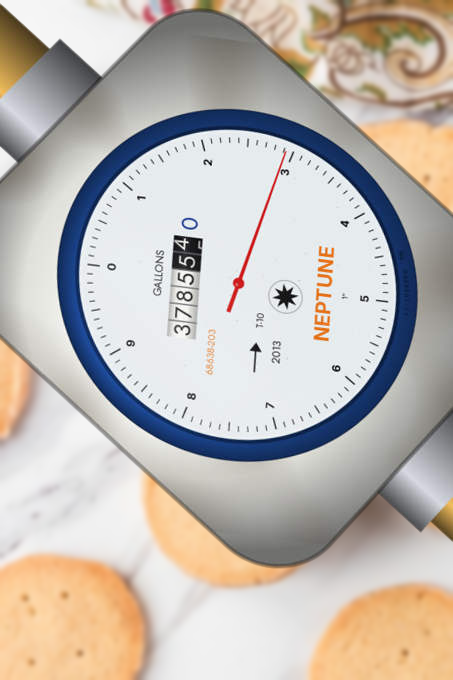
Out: {"value": 3785542.9, "unit": "gal"}
